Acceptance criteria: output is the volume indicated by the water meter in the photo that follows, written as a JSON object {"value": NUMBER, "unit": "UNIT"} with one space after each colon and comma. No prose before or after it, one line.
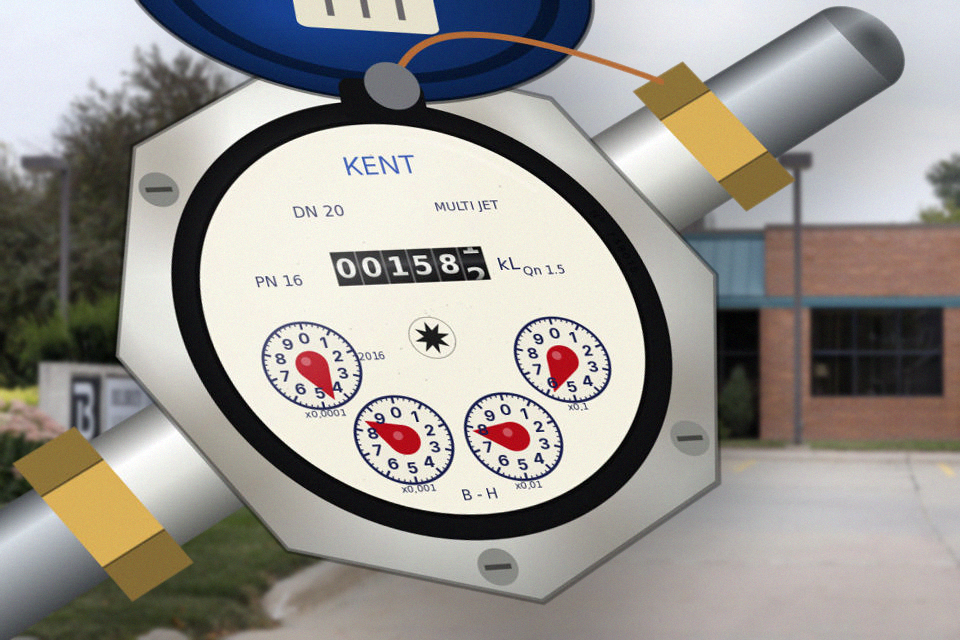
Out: {"value": 1581.5784, "unit": "kL"}
